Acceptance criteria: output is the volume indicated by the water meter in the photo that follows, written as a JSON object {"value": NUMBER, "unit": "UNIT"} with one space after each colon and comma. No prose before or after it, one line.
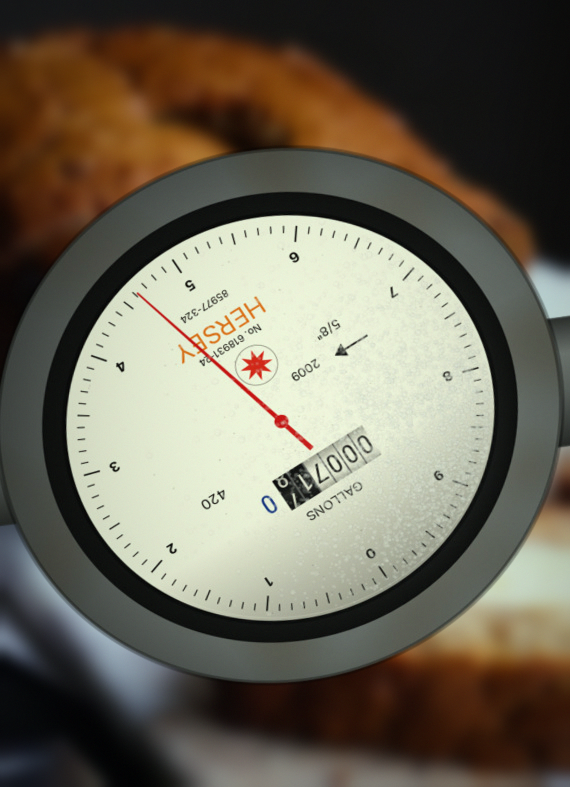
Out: {"value": 7174.6, "unit": "gal"}
